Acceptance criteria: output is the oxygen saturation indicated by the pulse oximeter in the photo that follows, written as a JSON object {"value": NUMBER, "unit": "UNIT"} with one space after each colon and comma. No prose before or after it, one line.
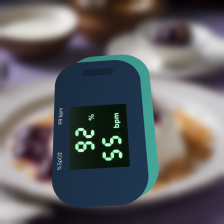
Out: {"value": 92, "unit": "%"}
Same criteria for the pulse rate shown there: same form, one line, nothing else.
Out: {"value": 55, "unit": "bpm"}
